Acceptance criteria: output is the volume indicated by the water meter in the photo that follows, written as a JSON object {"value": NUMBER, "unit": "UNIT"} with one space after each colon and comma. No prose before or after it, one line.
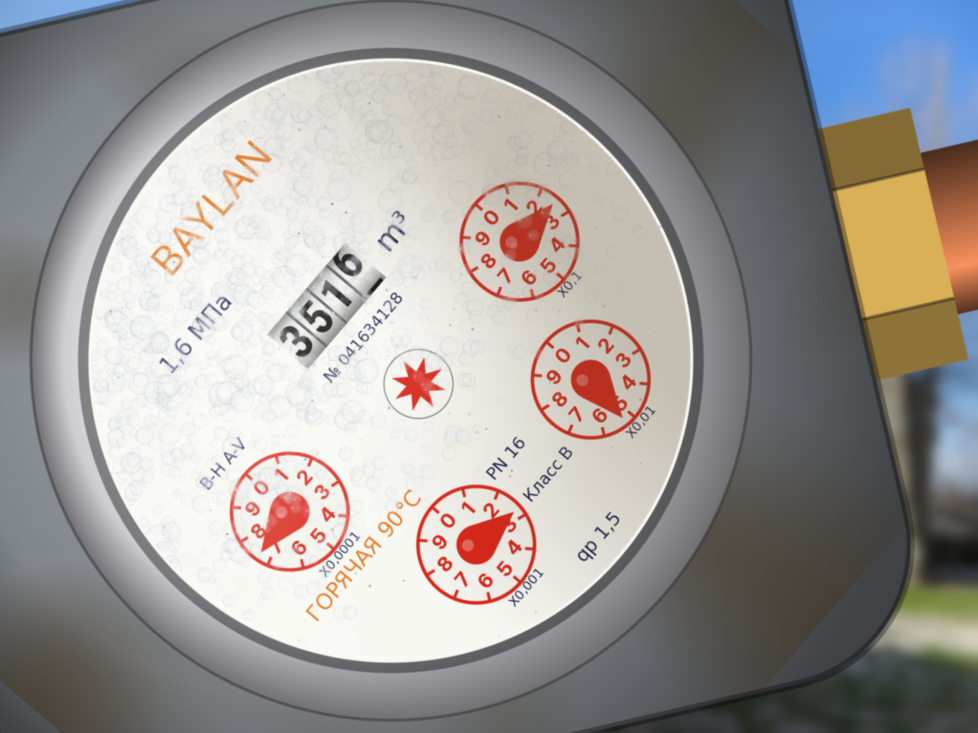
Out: {"value": 3516.2527, "unit": "m³"}
